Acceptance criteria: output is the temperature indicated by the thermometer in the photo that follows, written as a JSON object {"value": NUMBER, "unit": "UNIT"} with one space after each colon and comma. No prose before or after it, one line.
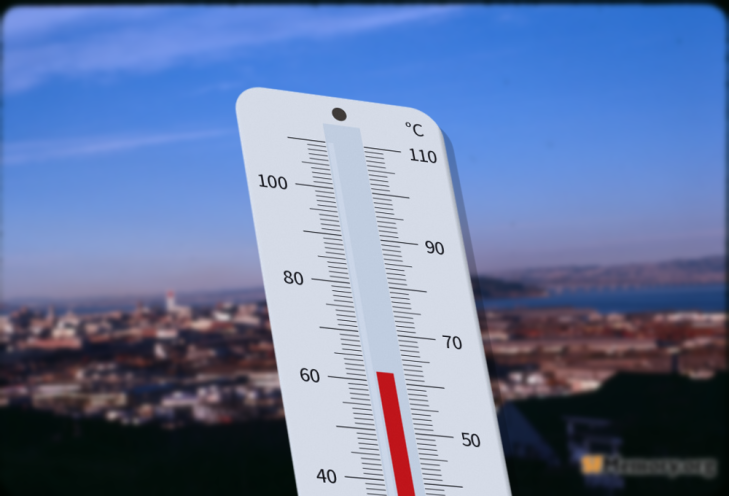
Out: {"value": 62, "unit": "°C"}
